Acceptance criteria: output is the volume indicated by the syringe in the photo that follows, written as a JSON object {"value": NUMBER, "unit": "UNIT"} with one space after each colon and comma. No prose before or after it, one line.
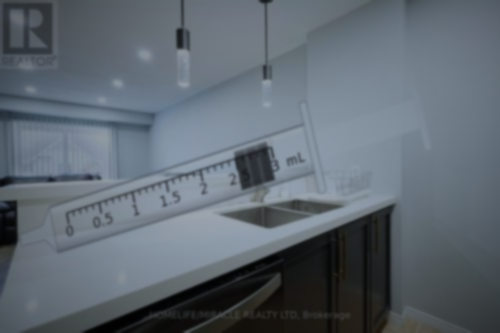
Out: {"value": 2.5, "unit": "mL"}
